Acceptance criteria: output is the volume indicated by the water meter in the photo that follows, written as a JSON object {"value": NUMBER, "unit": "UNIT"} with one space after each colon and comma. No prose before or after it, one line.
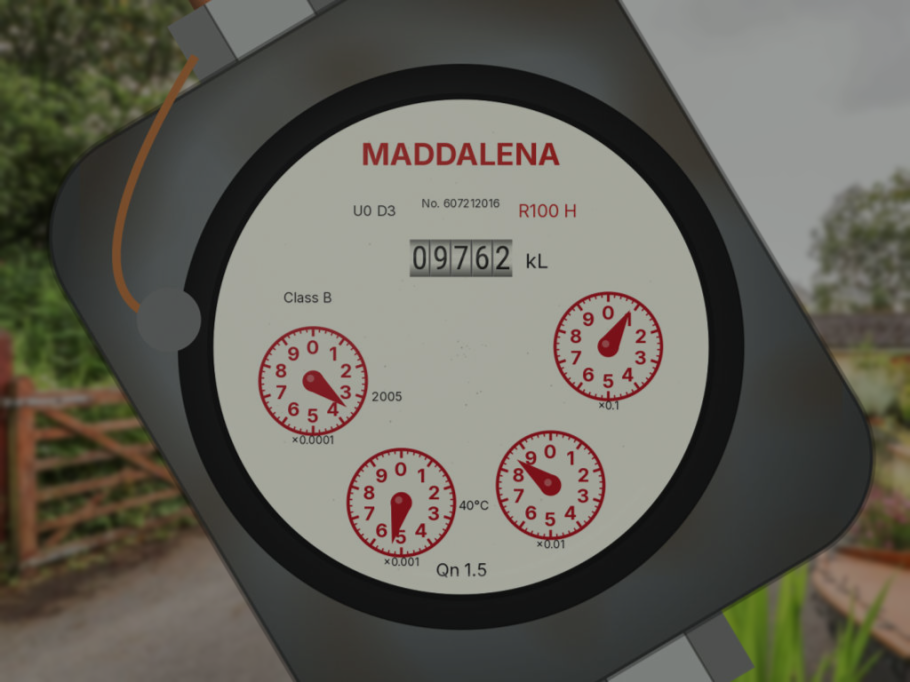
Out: {"value": 9762.0853, "unit": "kL"}
